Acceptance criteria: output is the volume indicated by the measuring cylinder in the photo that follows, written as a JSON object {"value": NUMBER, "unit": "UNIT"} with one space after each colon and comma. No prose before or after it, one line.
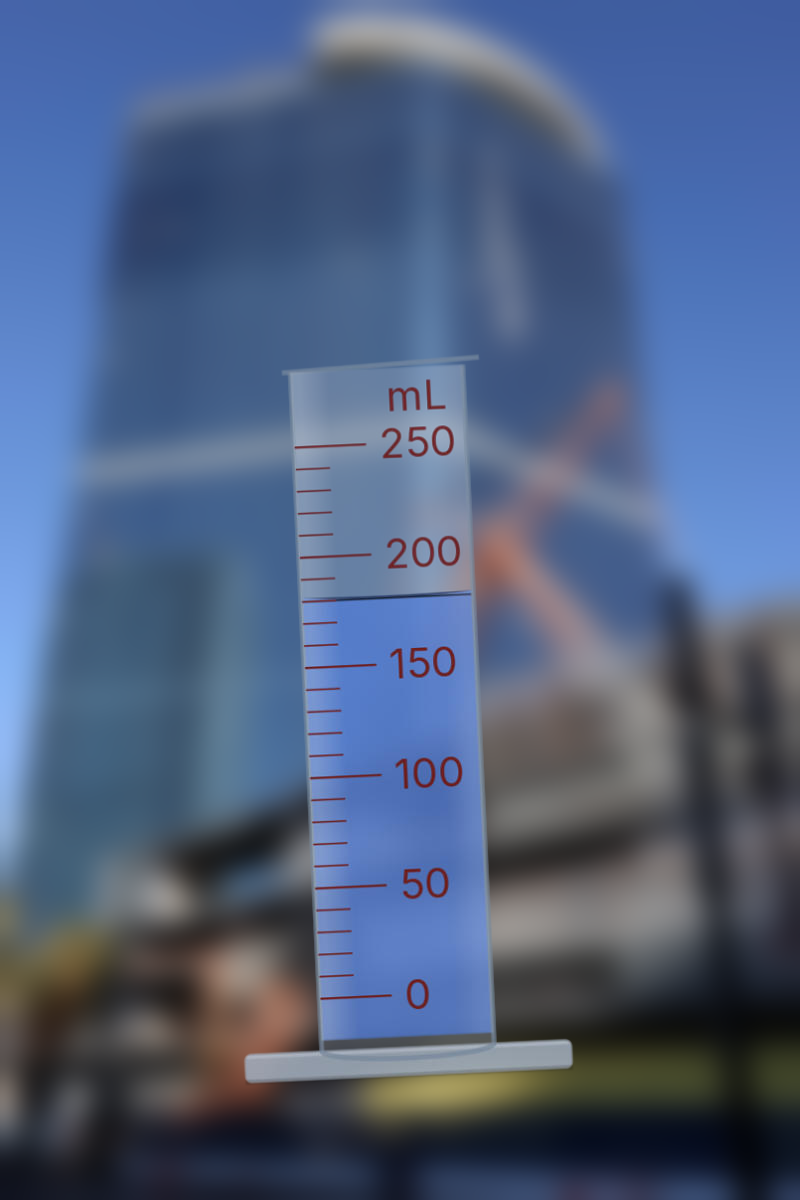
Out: {"value": 180, "unit": "mL"}
